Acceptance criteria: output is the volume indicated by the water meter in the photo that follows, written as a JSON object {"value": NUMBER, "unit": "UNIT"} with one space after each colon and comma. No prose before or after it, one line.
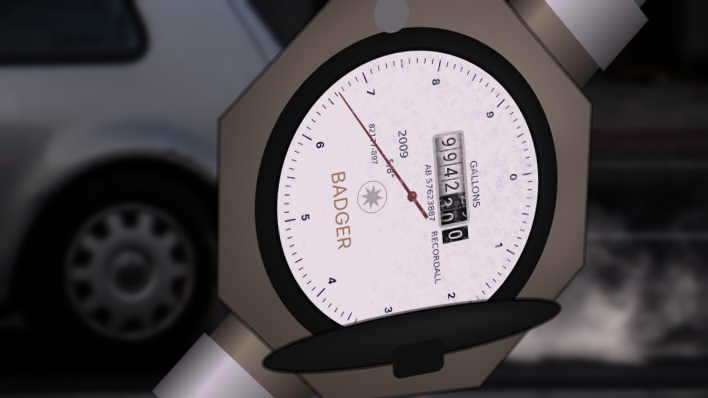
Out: {"value": 9942296.6, "unit": "gal"}
